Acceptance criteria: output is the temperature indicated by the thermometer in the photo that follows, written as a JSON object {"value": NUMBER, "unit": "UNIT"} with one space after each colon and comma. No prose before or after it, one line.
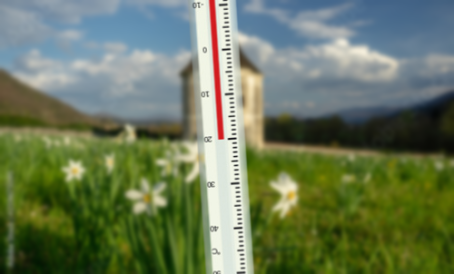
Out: {"value": 20, "unit": "°C"}
